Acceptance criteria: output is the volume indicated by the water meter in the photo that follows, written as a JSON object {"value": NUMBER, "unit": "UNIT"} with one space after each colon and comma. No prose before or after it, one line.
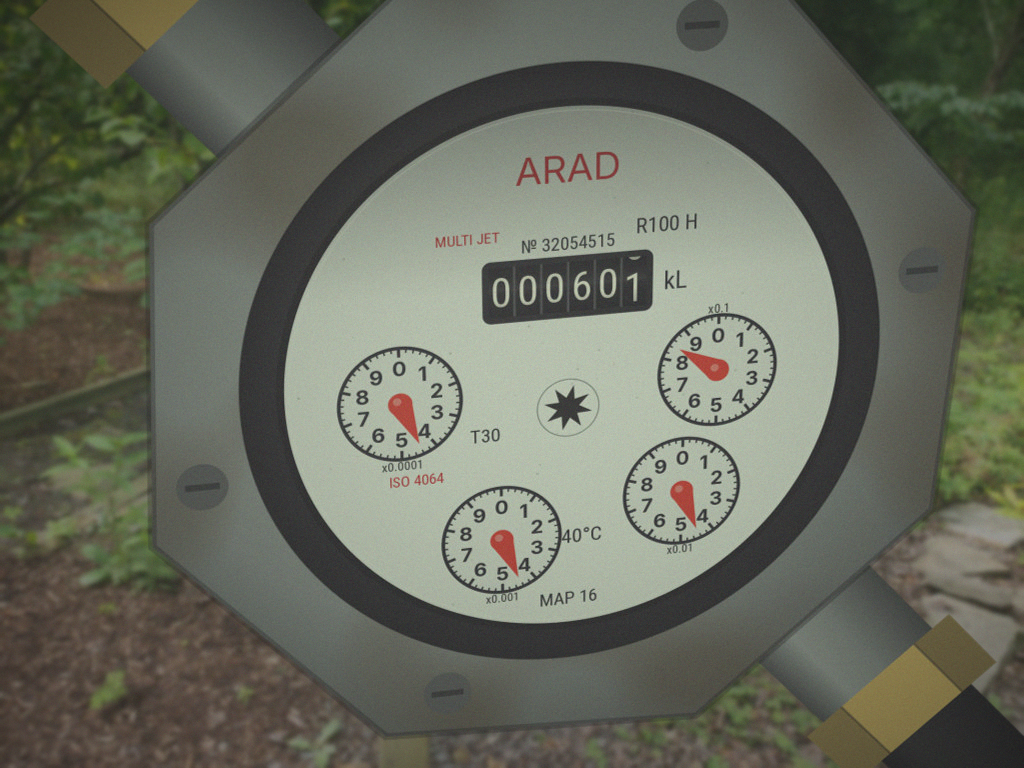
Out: {"value": 600.8444, "unit": "kL"}
